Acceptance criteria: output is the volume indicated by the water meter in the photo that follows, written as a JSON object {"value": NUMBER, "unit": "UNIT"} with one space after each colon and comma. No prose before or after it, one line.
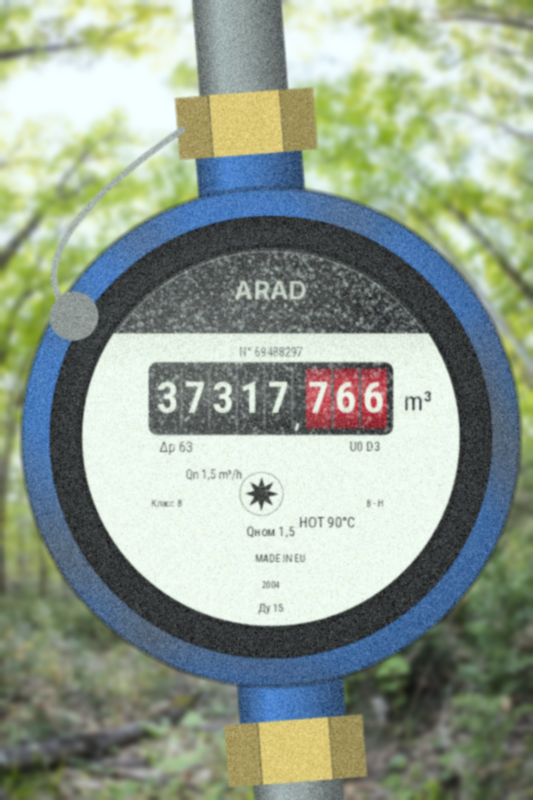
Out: {"value": 37317.766, "unit": "m³"}
